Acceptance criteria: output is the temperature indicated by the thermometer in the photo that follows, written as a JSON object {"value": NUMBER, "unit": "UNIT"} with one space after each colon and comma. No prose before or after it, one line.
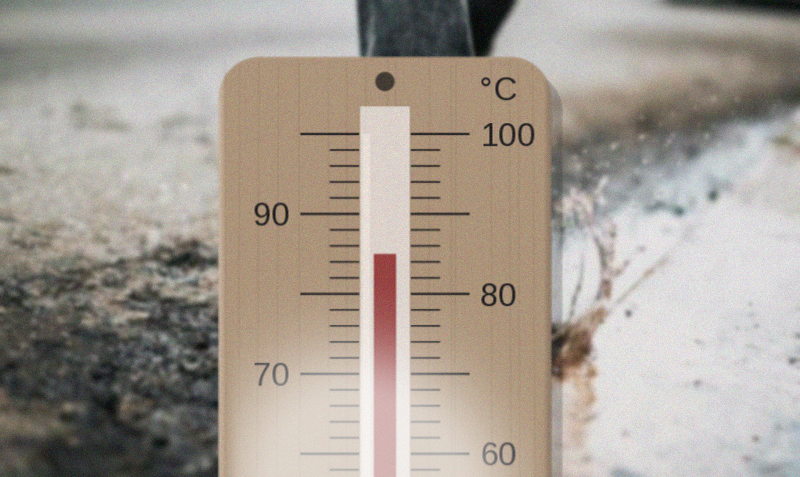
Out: {"value": 85, "unit": "°C"}
